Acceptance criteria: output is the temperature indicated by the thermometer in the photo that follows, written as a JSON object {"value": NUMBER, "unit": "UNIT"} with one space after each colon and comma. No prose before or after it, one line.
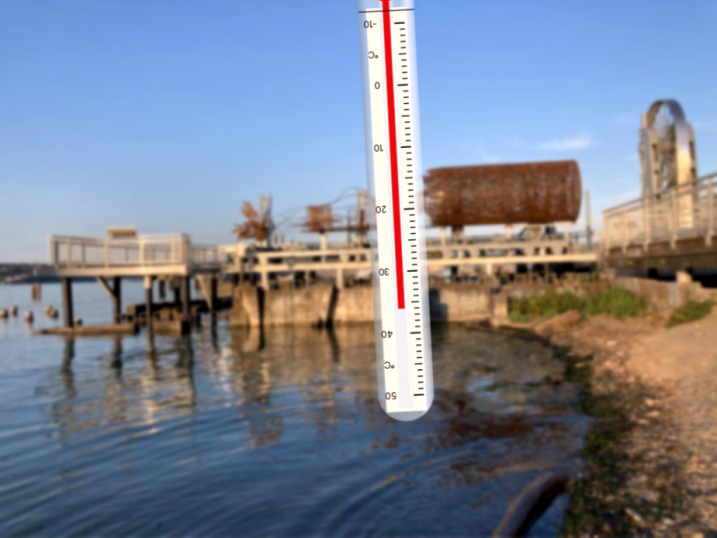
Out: {"value": 36, "unit": "°C"}
